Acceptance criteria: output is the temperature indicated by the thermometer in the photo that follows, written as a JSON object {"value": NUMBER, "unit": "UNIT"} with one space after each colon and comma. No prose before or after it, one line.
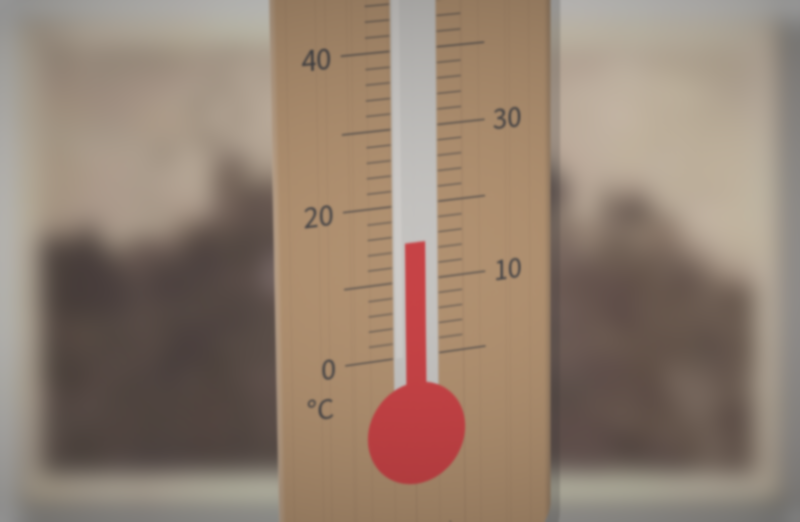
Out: {"value": 15, "unit": "°C"}
